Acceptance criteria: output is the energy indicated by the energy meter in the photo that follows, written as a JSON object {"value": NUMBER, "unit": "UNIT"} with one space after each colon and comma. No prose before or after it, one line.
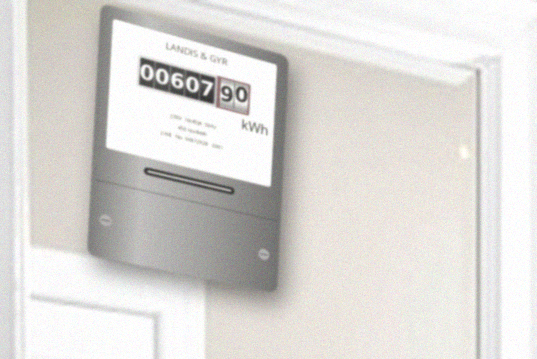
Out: {"value": 607.90, "unit": "kWh"}
